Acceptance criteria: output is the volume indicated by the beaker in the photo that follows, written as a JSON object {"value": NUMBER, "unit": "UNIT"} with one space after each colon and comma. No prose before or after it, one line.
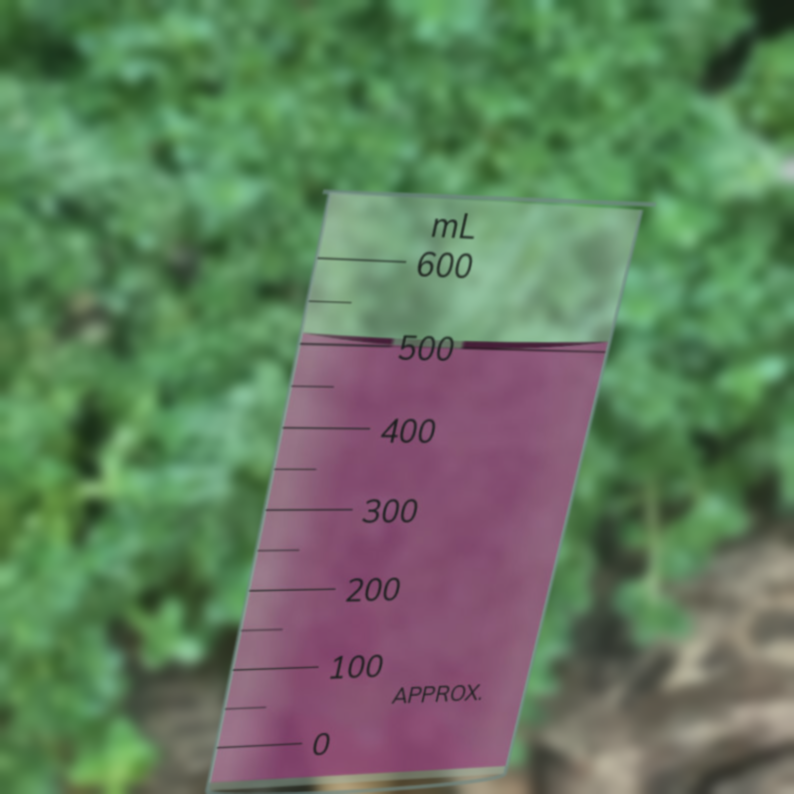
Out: {"value": 500, "unit": "mL"}
